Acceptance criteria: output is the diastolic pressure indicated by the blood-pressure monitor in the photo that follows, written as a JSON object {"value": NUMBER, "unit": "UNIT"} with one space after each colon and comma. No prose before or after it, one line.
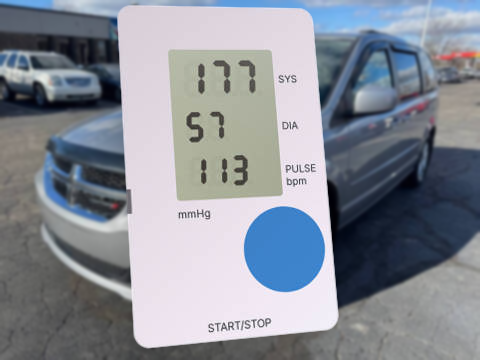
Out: {"value": 57, "unit": "mmHg"}
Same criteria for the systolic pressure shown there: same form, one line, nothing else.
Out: {"value": 177, "unit": "mmHg"}
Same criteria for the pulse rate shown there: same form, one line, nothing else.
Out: {"value": 113, "unit": "bpm"}
